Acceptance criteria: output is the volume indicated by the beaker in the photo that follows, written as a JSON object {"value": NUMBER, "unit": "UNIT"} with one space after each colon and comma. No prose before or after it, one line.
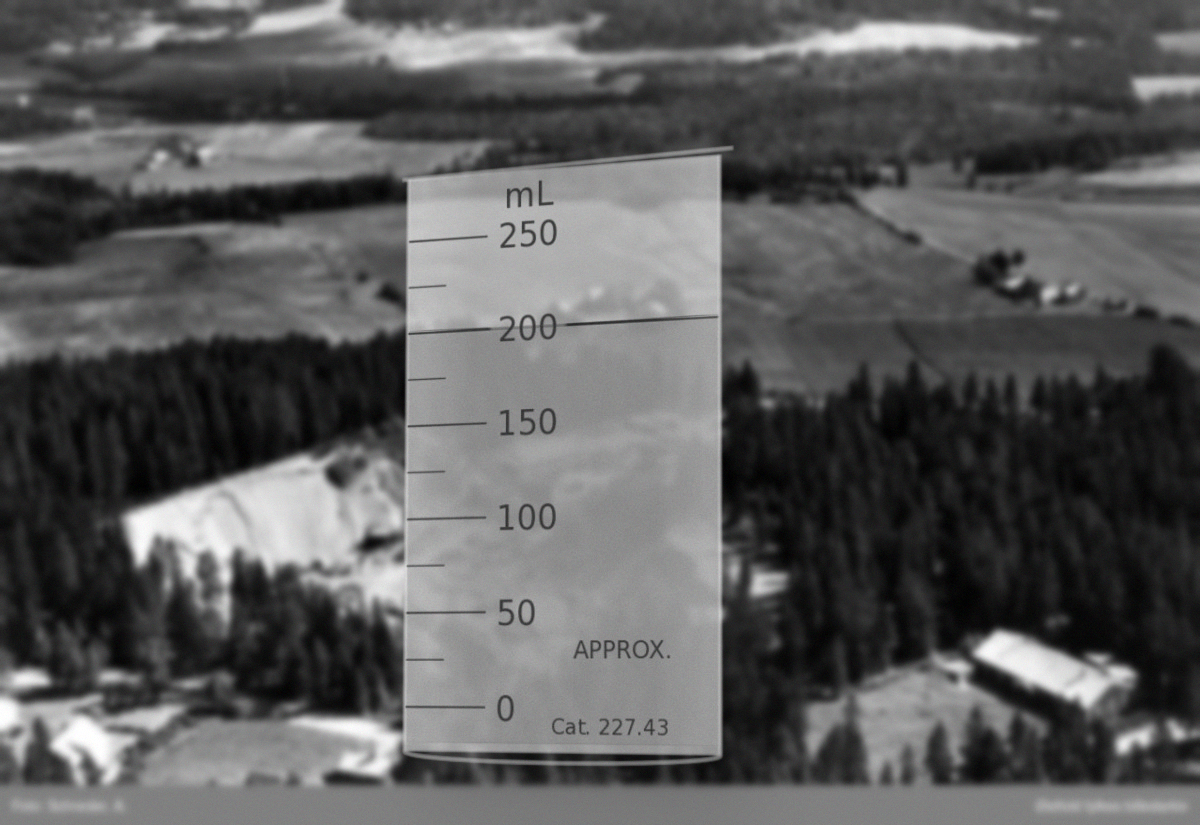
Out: {"value": 200, "unit": "mL"}
